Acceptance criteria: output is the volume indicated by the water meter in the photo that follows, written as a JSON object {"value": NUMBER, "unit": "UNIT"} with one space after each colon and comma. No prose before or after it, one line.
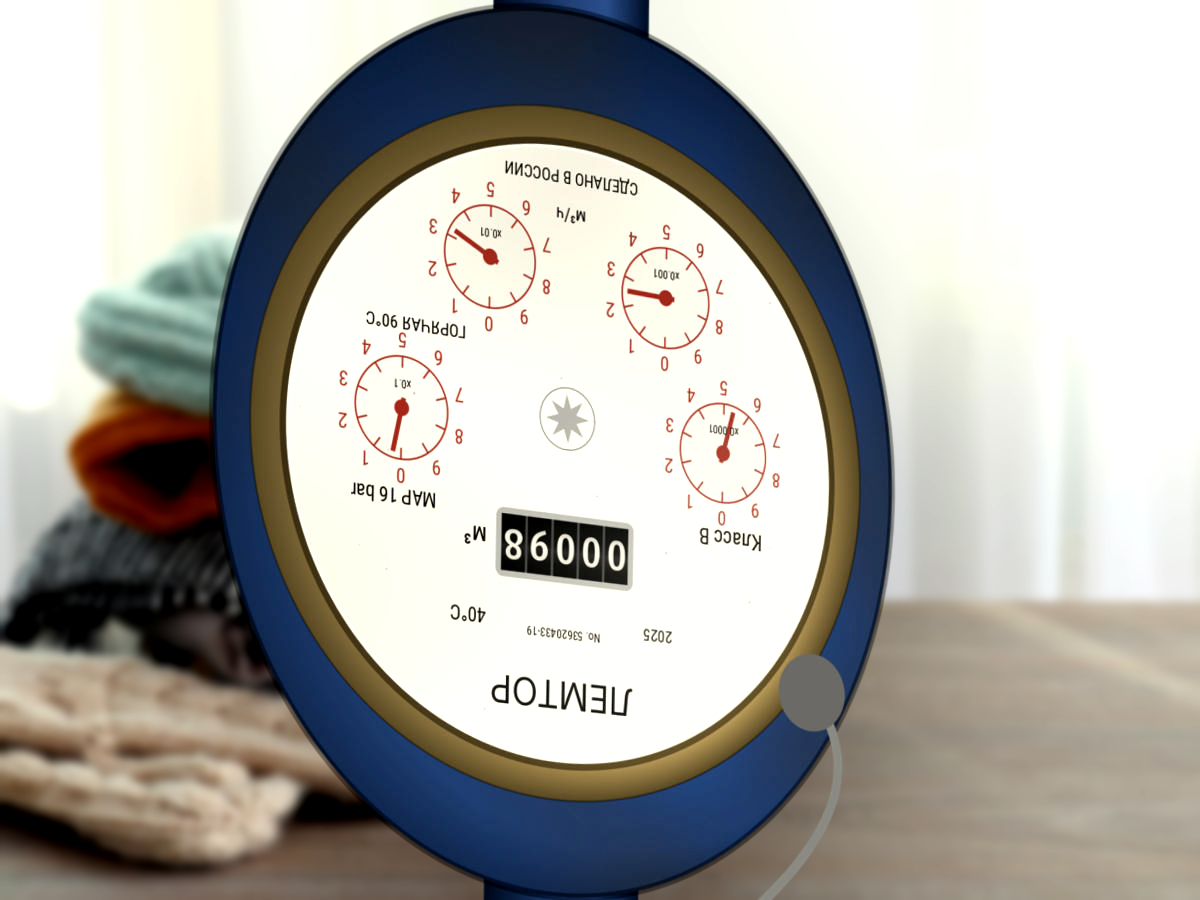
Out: {"value": 98.0325, "unit": "m³"}
